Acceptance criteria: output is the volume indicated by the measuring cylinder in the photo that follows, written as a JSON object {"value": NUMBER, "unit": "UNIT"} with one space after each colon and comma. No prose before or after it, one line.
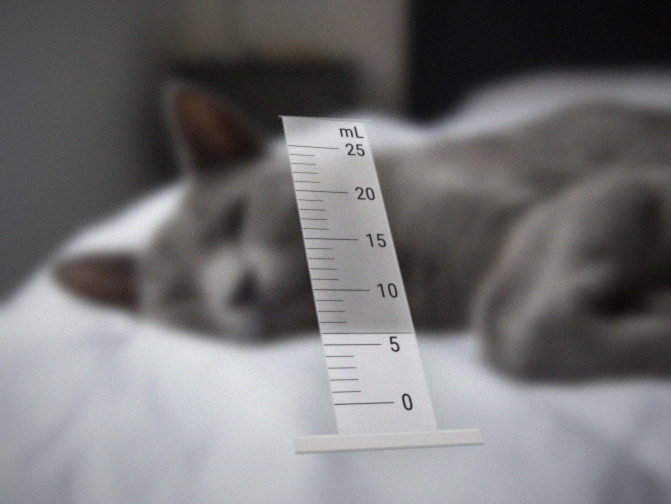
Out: {"value": 6, "unit": "mL"}
